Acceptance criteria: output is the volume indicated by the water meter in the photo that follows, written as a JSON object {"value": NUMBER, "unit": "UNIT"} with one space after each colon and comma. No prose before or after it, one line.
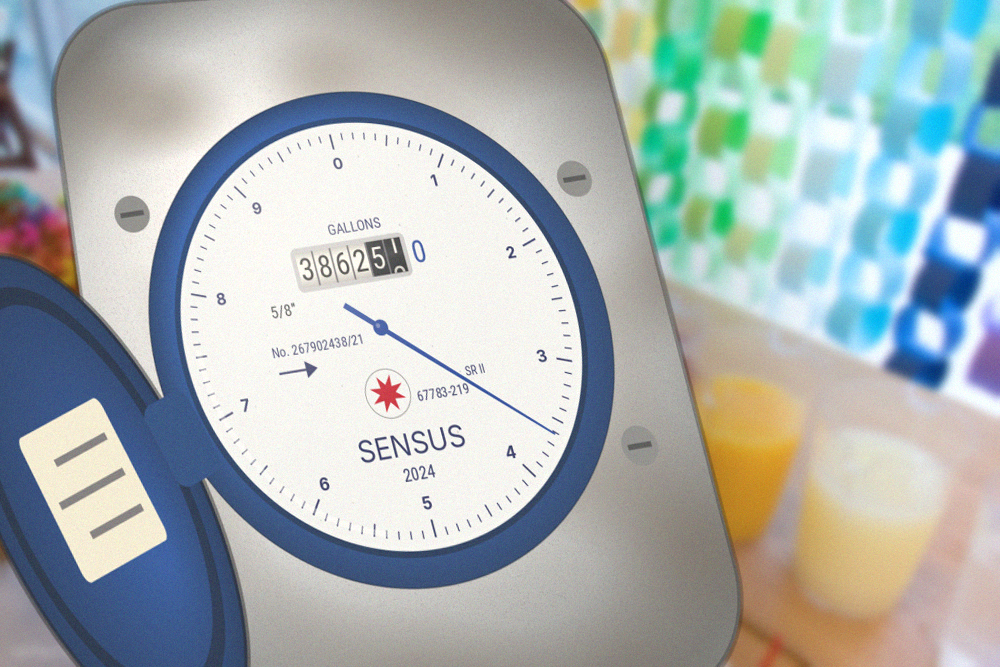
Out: {"value": 3862513.6, "unit": "gal"}
